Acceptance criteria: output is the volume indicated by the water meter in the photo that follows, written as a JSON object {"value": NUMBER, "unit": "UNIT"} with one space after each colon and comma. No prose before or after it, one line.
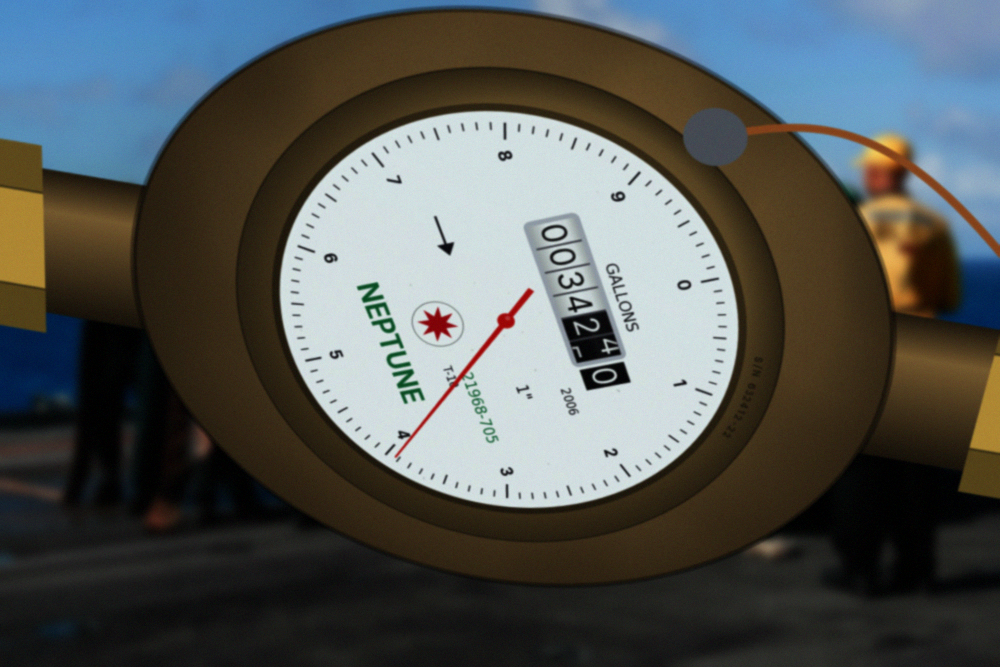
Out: {"value": 34243.9, "unit": "gal"}
